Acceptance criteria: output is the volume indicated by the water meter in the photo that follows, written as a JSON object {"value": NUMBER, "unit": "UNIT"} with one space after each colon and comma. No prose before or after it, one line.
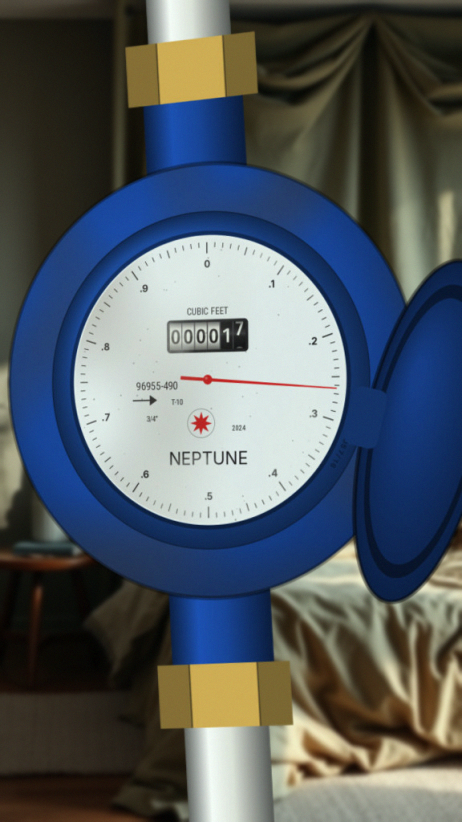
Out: {"value": 17.26, "unit": "ft³"}
